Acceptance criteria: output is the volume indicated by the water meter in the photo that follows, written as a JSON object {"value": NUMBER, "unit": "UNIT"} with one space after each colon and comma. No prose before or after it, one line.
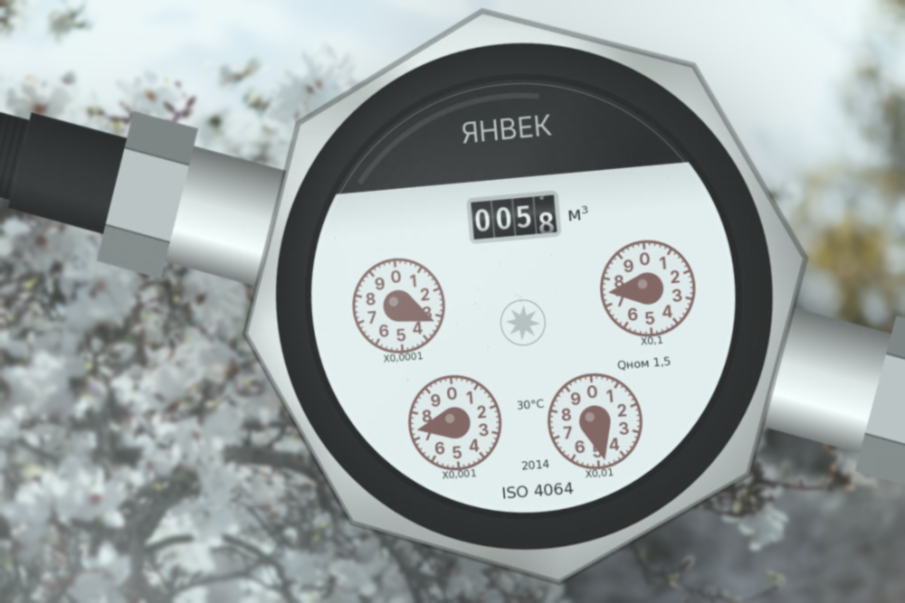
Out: {"value": 57.7473, "unit": "m³"}
